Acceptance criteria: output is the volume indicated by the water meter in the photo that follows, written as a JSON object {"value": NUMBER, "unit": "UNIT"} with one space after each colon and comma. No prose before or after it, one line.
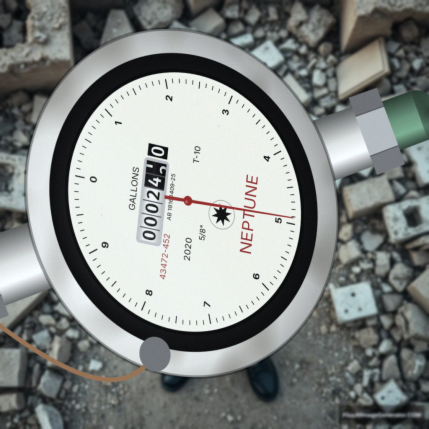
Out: {"value": 2414.9, "unit": "gal"}
